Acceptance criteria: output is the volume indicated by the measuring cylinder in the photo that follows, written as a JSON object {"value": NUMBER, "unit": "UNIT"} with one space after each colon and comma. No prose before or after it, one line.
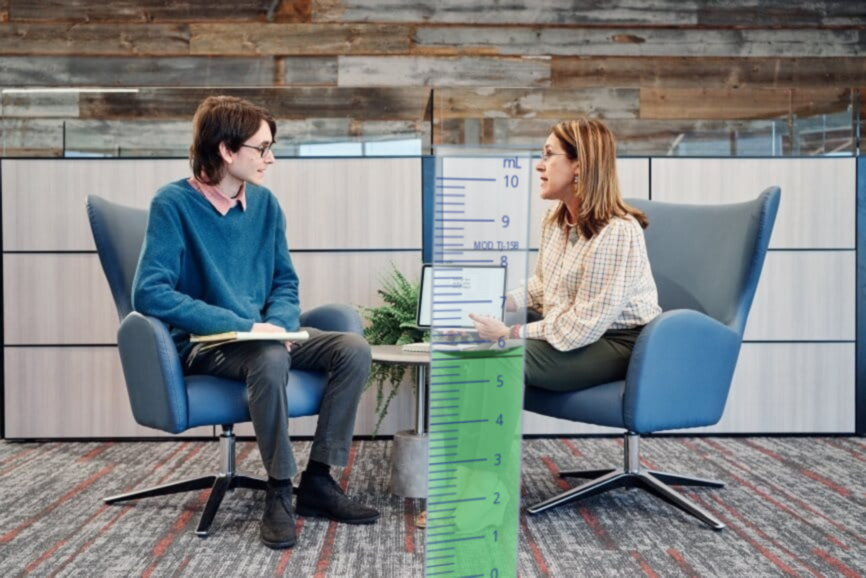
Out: {"value": 5.6, "unit": "mL"}
